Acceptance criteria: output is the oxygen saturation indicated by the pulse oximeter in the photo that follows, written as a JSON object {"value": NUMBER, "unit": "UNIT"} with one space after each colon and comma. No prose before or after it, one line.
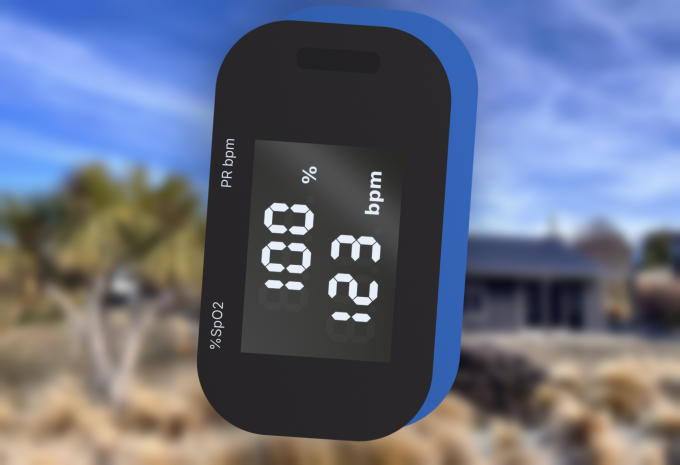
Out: {"value": 100, "unit": "%"}
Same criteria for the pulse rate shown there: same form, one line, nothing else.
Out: {"value": 123, "unit": "bpm"}
